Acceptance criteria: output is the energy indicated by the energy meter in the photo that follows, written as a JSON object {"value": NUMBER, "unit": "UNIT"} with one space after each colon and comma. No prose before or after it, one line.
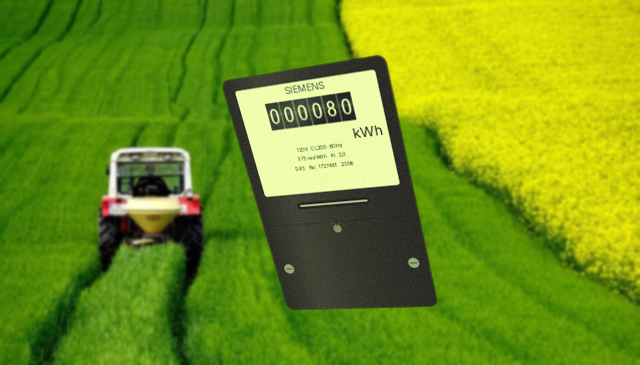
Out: {"value": 80, "unit": "kWh"}
